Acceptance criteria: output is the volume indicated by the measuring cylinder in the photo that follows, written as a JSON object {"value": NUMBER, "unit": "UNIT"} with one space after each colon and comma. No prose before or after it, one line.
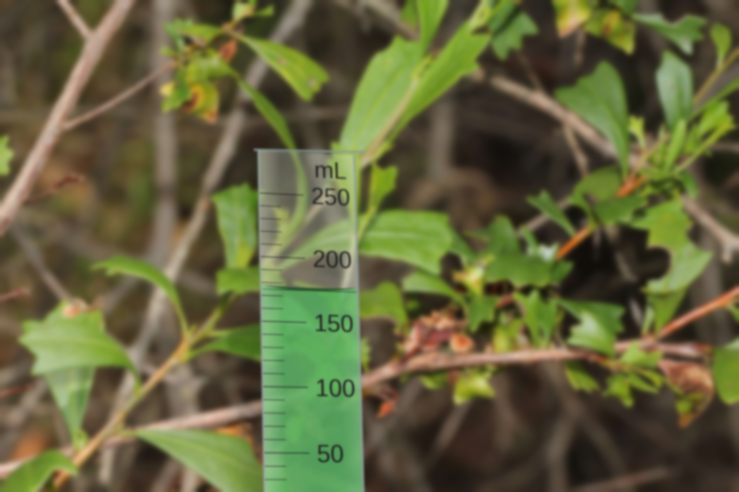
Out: {"value": 175, "unit": "mL"}
